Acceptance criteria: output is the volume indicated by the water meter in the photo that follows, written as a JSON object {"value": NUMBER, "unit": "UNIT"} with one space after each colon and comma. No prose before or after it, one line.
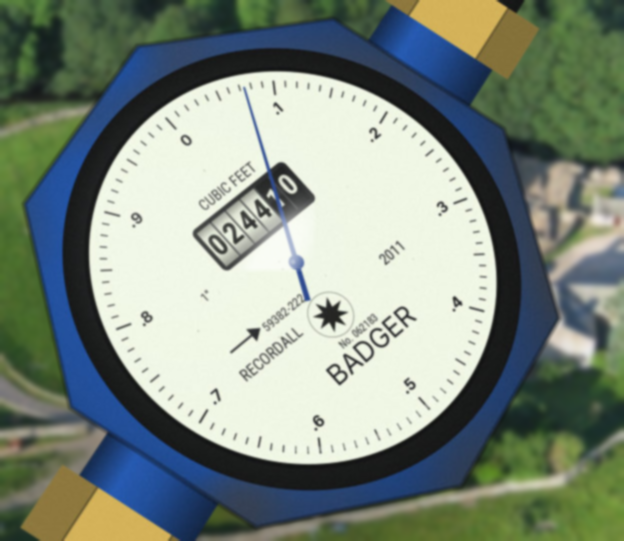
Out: {"value": 24410.07, "unit": "ft³"}
